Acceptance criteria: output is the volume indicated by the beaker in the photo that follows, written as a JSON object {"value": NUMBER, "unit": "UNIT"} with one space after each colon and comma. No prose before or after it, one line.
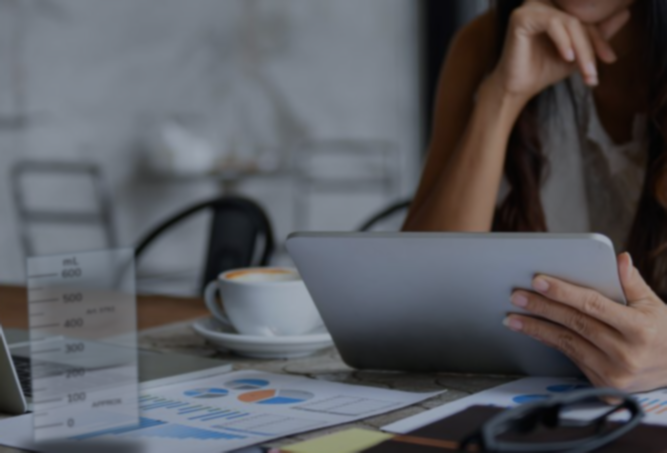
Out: {"value": 200, "unit": "mL"}
